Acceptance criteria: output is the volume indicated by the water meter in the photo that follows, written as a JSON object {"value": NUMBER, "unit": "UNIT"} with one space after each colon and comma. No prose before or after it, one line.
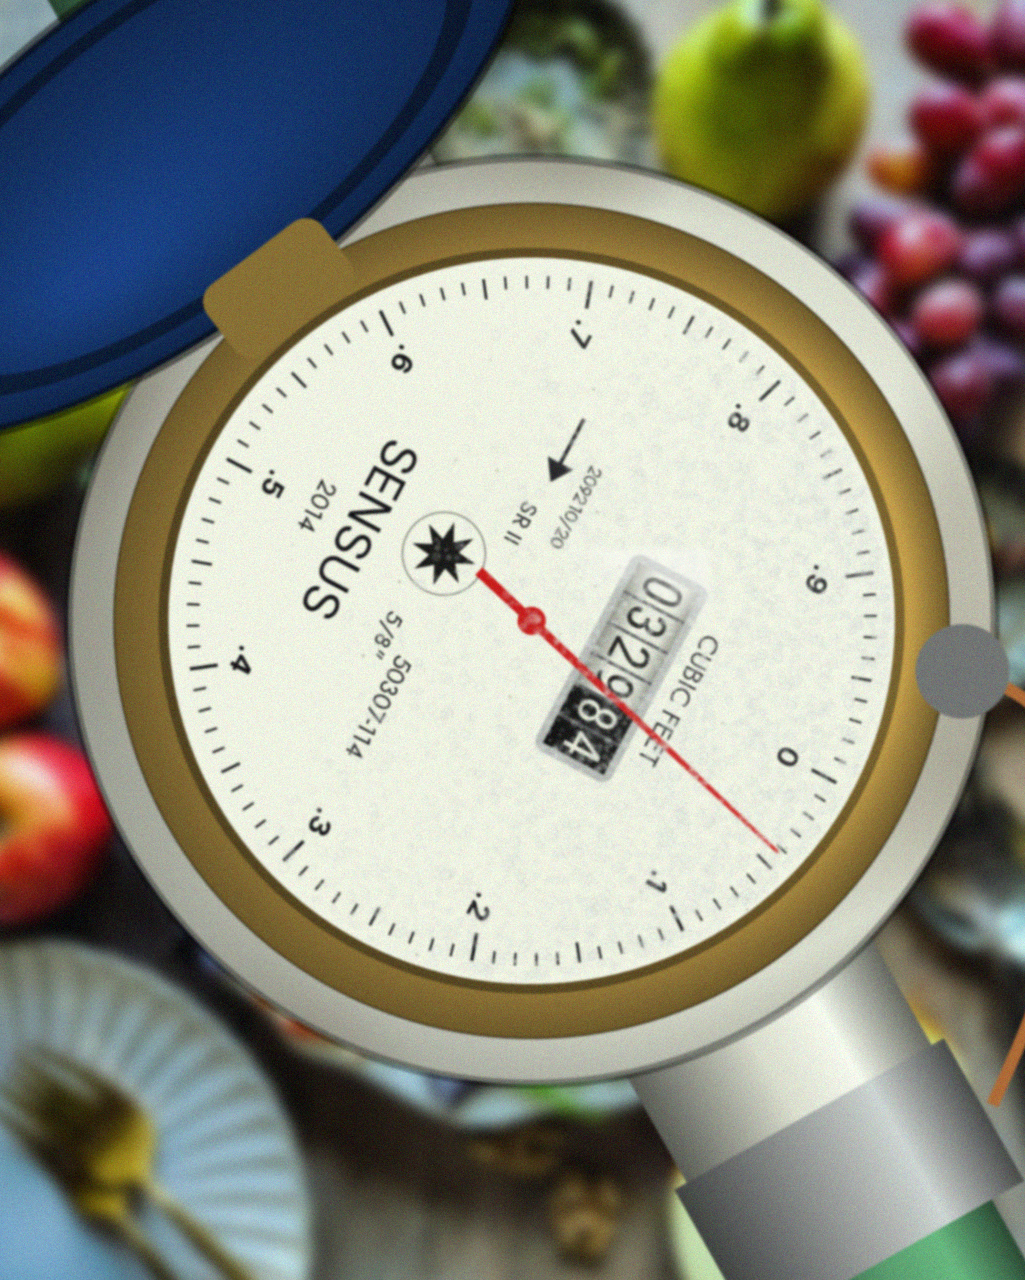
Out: {"value": 32984.04, "unit": "ft³"}
